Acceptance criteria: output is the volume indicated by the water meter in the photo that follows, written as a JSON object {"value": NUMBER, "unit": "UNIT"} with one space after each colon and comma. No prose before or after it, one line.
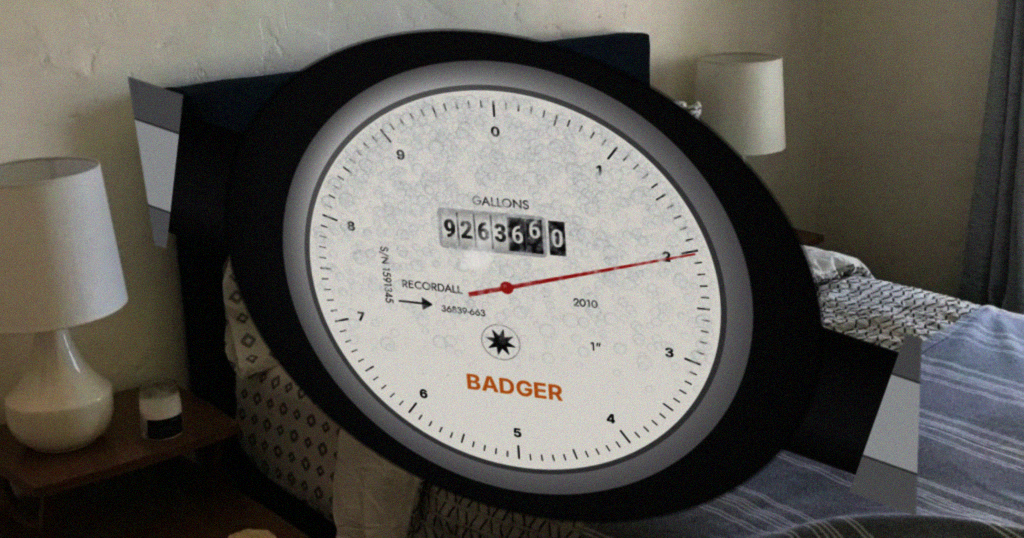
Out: {"value": 9263662.0, "unit": "gal"}
